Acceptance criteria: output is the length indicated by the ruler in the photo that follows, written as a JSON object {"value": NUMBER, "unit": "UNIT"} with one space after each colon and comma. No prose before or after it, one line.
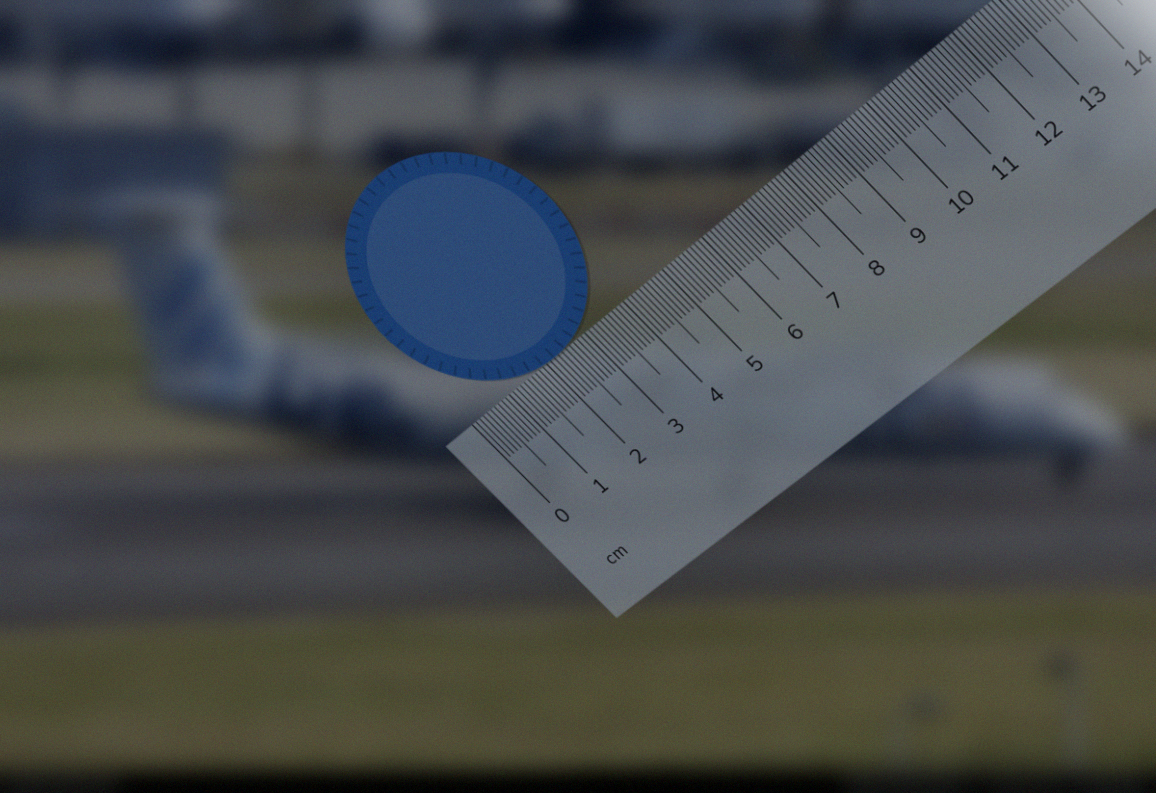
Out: {"value": 4.4, "unit": "cm"}
